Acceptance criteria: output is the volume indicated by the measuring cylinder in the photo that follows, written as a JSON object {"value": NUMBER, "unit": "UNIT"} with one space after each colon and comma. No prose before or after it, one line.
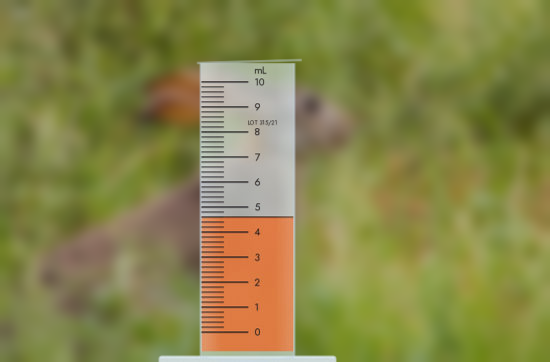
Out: {"value": 4.6, "unit": "mL"}
